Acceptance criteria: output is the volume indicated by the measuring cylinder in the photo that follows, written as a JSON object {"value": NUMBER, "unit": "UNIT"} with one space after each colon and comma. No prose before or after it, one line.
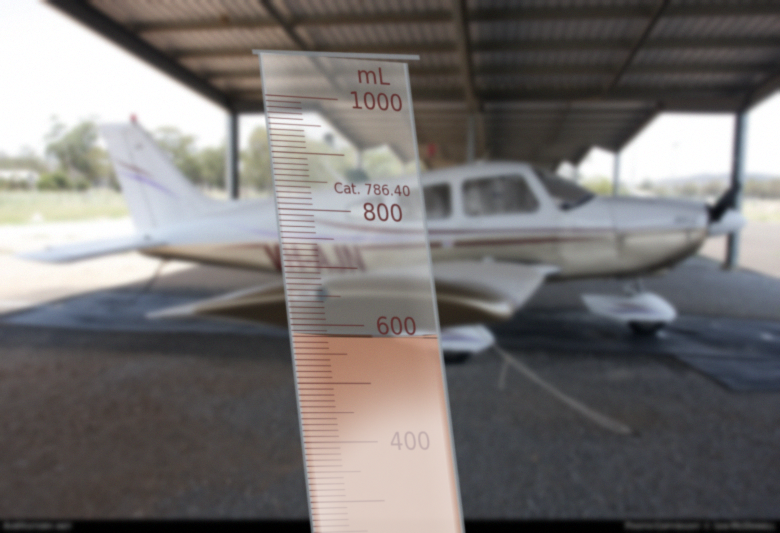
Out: {"value": 580, "unit": "mL"}
